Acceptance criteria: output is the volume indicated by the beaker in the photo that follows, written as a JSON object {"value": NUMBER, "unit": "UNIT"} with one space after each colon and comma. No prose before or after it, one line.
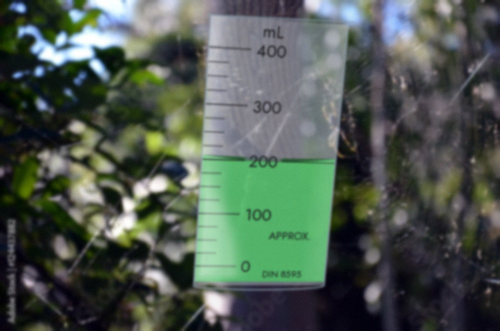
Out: {"value": 200, "unit": "mL"}
